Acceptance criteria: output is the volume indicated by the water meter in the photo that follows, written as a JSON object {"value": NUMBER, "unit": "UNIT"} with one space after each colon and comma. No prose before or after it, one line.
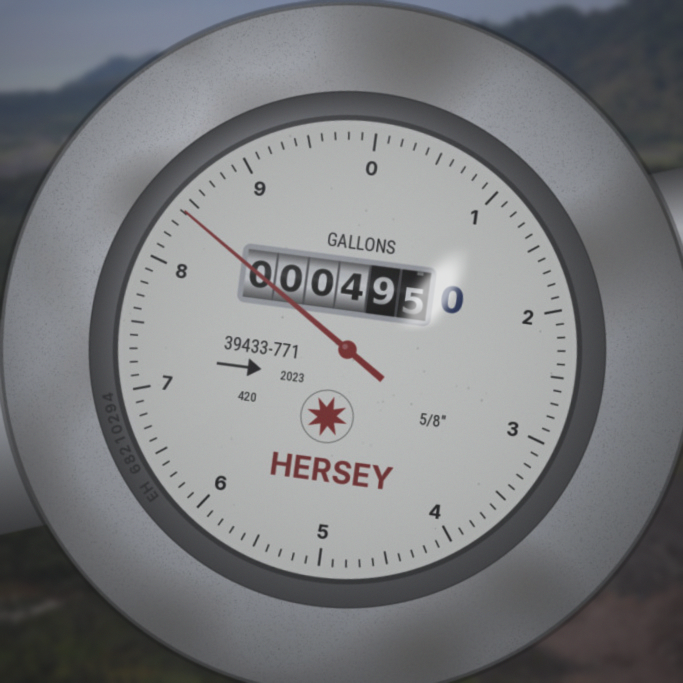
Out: {"value": 4948.4, "unit": "gal"}
